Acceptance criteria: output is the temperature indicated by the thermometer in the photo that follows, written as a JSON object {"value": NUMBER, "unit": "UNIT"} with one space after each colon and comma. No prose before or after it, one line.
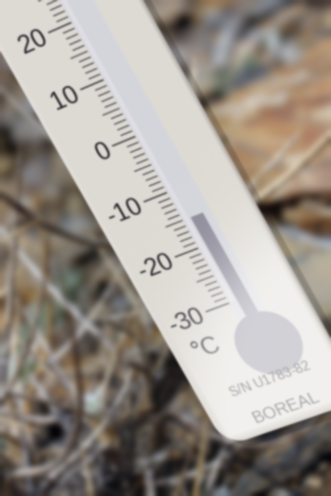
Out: {"value": -15, "unit": "°C"}
